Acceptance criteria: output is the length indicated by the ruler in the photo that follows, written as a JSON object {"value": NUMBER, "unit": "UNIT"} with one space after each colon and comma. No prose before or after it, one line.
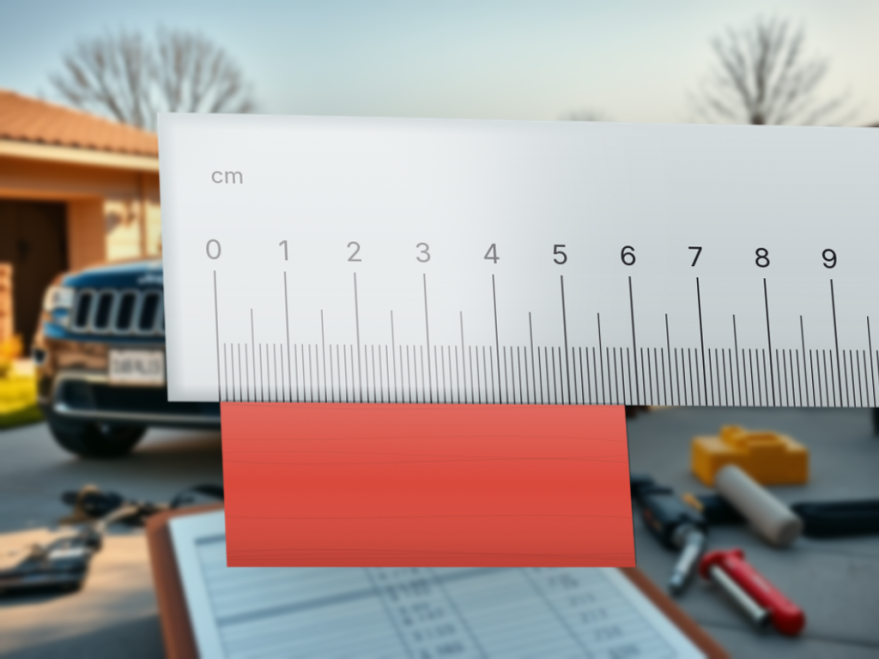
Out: {"value": 5.8, "unit": "cm"}
